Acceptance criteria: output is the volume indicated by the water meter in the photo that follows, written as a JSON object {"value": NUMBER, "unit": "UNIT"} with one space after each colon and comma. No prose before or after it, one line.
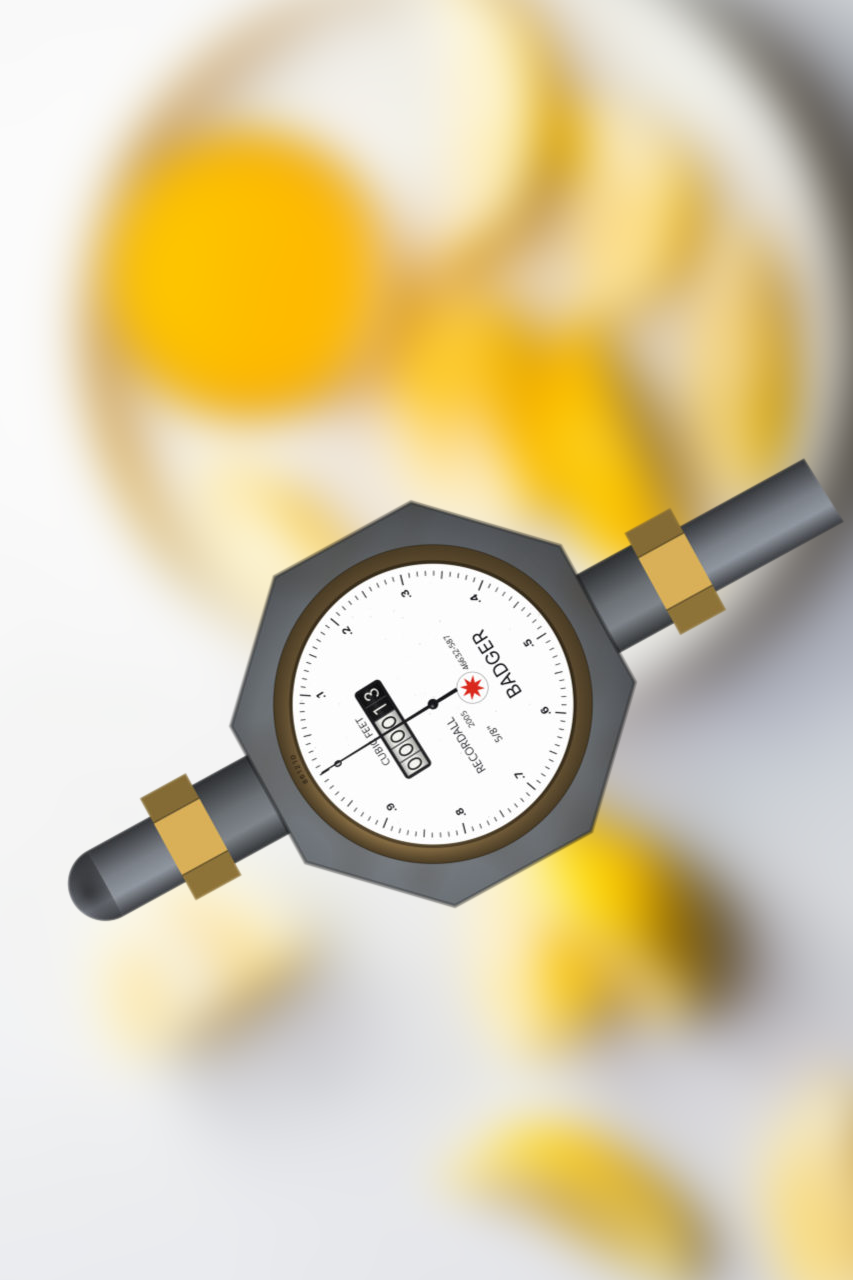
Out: {"value": 13.00, "unit": "ft³"}
